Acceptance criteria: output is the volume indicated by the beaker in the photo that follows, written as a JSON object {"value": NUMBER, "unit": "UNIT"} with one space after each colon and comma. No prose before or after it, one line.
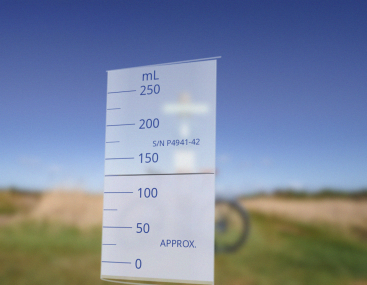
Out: {"value": 125, "unit": "mL"}
